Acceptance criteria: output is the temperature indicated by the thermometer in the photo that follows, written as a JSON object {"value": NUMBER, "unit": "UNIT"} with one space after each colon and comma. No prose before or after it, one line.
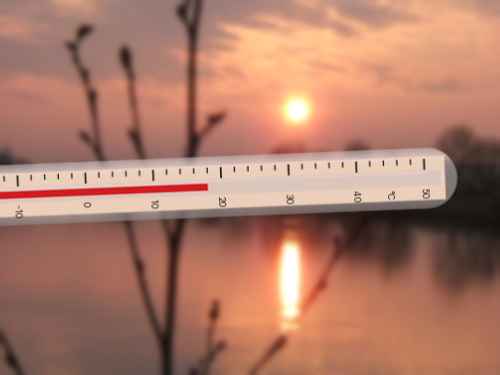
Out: {"value": 18, "unit": "°C"}
